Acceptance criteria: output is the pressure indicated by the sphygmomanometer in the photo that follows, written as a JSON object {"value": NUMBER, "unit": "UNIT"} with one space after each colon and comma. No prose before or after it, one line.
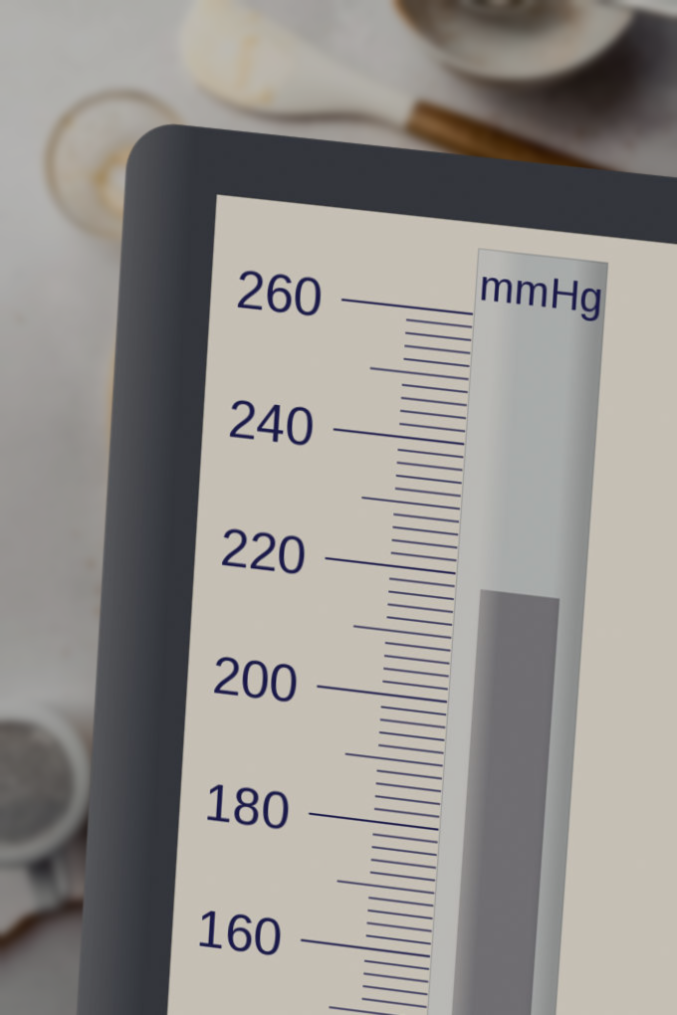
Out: {"value": 218, "unit": "mmHg"}
